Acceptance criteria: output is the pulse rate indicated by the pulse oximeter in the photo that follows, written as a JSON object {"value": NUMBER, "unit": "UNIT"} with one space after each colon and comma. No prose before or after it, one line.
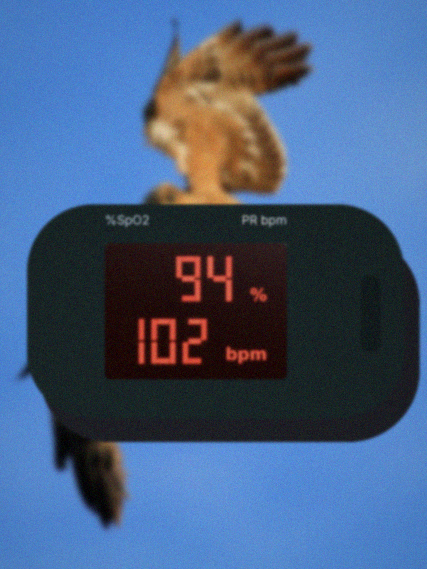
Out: {"value": 102, "unit": "bpm"}
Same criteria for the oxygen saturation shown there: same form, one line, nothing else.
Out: {"value": 94, "unit": "%"}
